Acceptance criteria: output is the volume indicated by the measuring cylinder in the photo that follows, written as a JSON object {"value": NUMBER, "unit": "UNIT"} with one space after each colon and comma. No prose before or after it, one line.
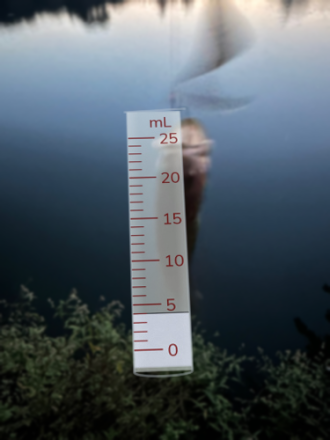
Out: {"value": 4, "unit": "mL"}
